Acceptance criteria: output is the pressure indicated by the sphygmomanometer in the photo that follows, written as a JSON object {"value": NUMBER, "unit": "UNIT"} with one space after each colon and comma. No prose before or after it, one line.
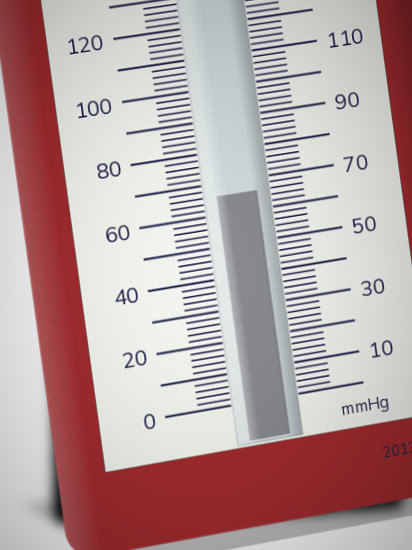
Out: {"value": 66, "unit": "mmHg"}
